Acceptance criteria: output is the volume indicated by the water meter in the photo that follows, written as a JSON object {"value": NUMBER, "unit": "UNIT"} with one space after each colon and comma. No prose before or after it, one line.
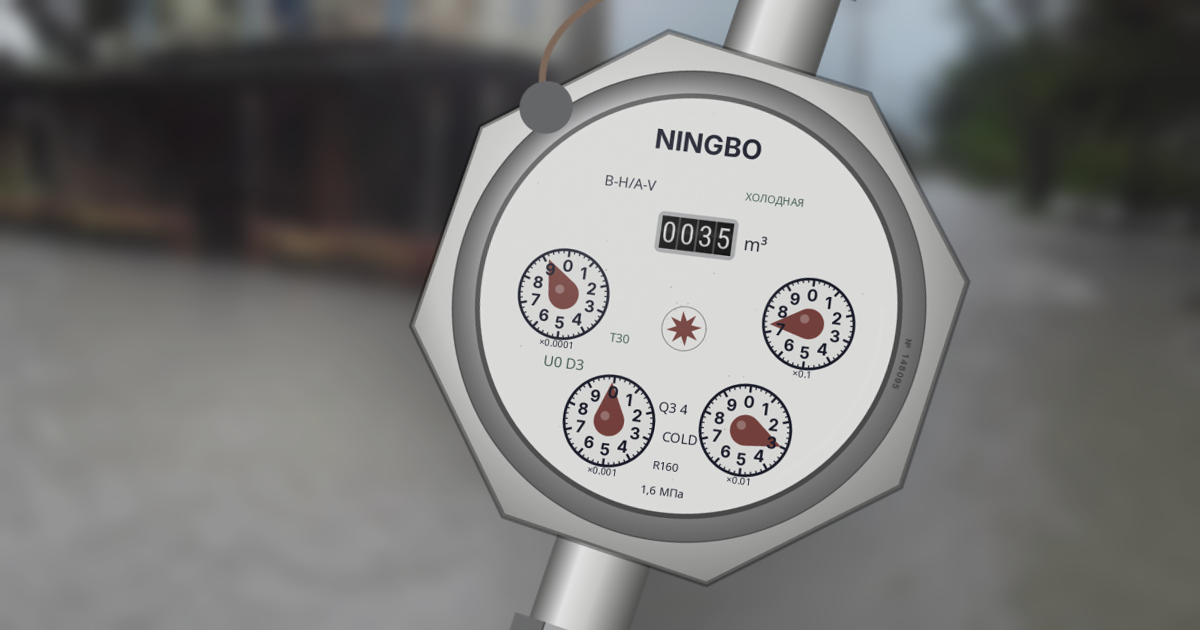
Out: {"value": 35.7299, "unit": "m³"}
